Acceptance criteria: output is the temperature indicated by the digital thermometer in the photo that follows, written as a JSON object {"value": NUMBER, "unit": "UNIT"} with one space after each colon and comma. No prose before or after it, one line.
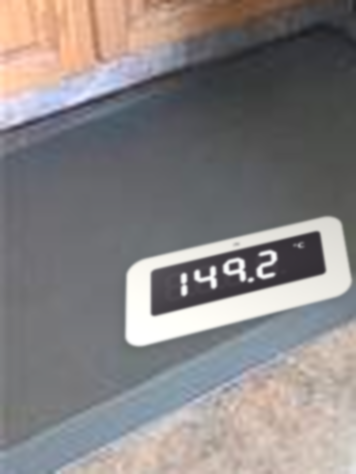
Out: {"value": 149.2, "unit": "°C"}
